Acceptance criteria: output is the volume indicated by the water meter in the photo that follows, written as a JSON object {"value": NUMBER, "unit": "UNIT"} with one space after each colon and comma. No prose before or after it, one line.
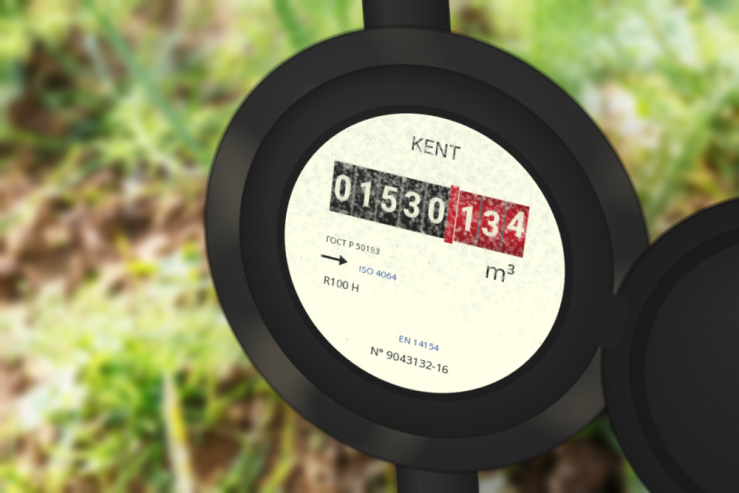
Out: {"value": 1530.134, "unit": "m³"}
